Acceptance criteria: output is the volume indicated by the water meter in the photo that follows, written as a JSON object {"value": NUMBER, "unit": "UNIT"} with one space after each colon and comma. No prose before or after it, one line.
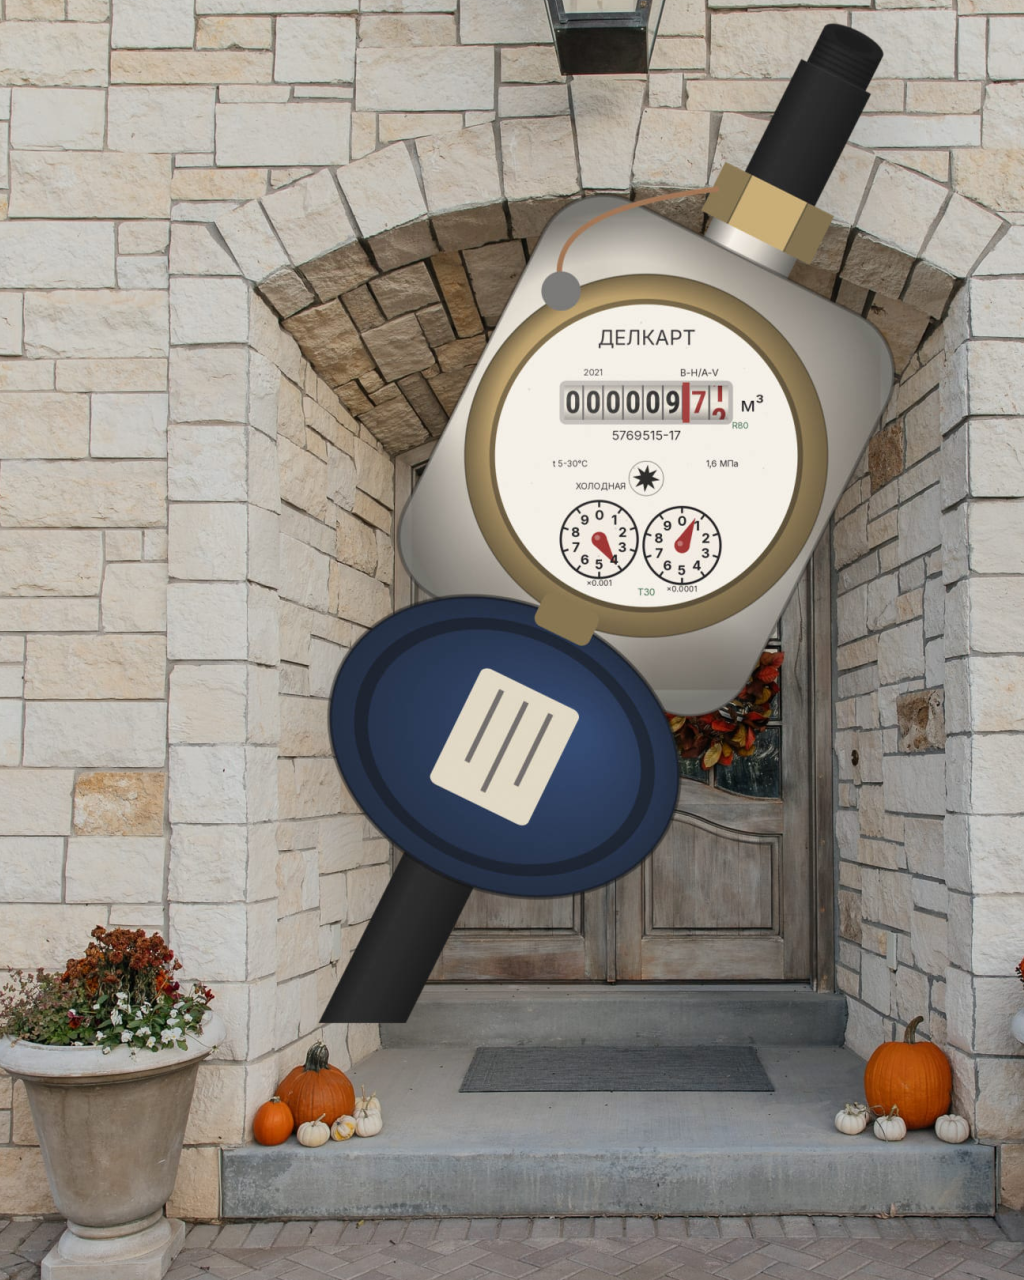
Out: {"value": 9.7140, "unit": "m³"}
